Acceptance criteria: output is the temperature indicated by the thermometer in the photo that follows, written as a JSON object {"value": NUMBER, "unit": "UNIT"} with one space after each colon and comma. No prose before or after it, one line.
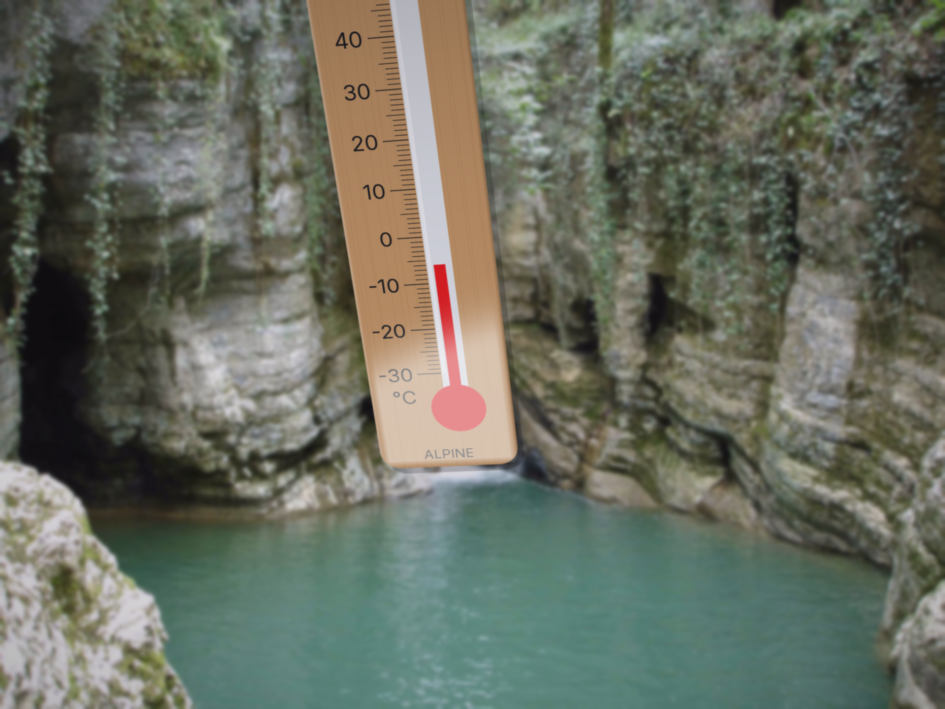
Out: {"value": -6, "unit": "°C"}
